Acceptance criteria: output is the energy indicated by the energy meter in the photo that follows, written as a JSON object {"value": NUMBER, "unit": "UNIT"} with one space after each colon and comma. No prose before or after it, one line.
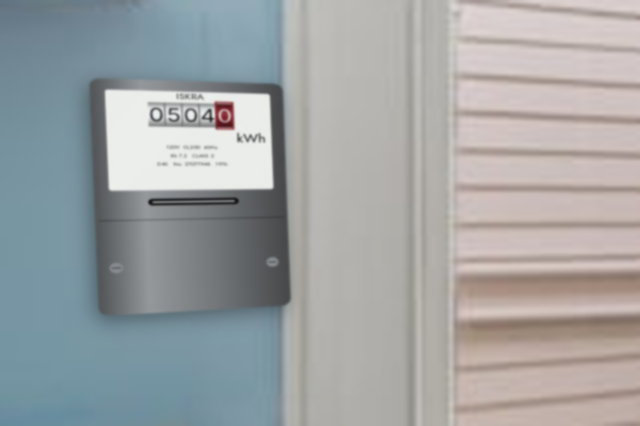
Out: {"value": 504.0, "unit": "kWh"}
